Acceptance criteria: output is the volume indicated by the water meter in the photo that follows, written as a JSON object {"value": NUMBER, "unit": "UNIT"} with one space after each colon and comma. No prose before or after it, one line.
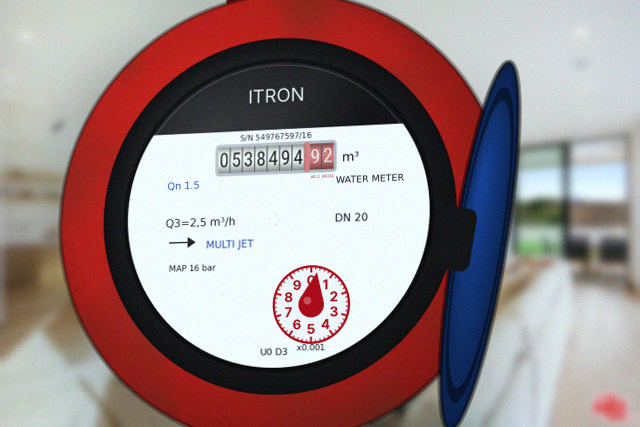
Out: {"value": 538494.920, "unit": "m³"}
